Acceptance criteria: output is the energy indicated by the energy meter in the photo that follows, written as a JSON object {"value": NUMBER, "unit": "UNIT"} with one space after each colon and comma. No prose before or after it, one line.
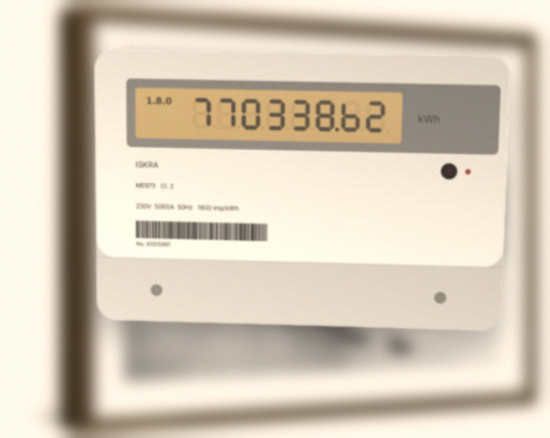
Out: {"value": 770338.62, "unit": "kWh"}
